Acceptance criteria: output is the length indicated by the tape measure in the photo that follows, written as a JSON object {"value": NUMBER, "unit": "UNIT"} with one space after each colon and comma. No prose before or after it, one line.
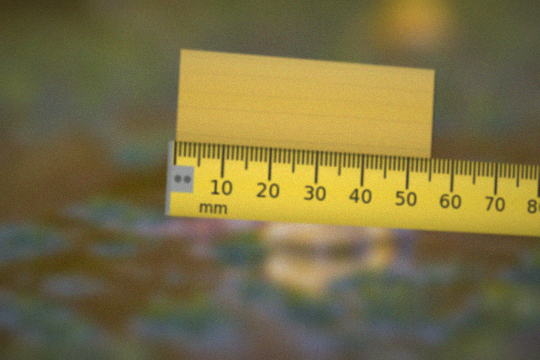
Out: {"value": 55, "unit": "mm"}
